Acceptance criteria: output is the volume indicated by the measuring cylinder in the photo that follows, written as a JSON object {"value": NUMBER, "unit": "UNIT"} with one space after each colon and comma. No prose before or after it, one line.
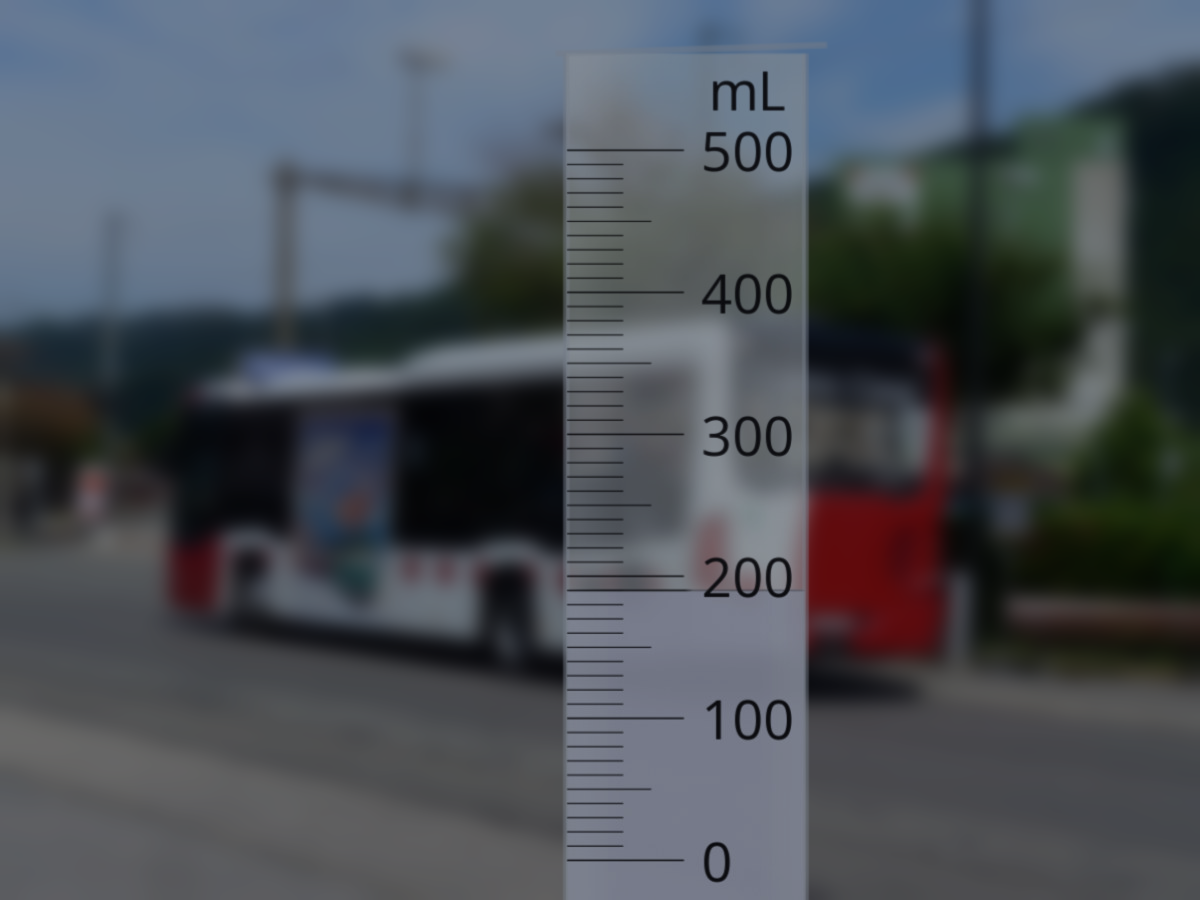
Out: {"value": 190, "unit": "mL"}
